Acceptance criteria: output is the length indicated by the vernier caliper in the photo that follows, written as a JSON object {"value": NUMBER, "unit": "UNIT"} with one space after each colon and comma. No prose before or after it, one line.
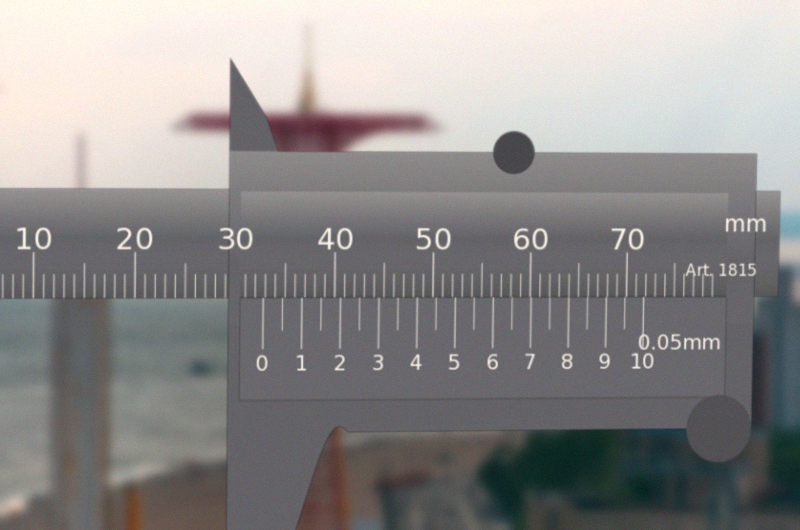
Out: {"value": 32.8, "unit": "mm"}
